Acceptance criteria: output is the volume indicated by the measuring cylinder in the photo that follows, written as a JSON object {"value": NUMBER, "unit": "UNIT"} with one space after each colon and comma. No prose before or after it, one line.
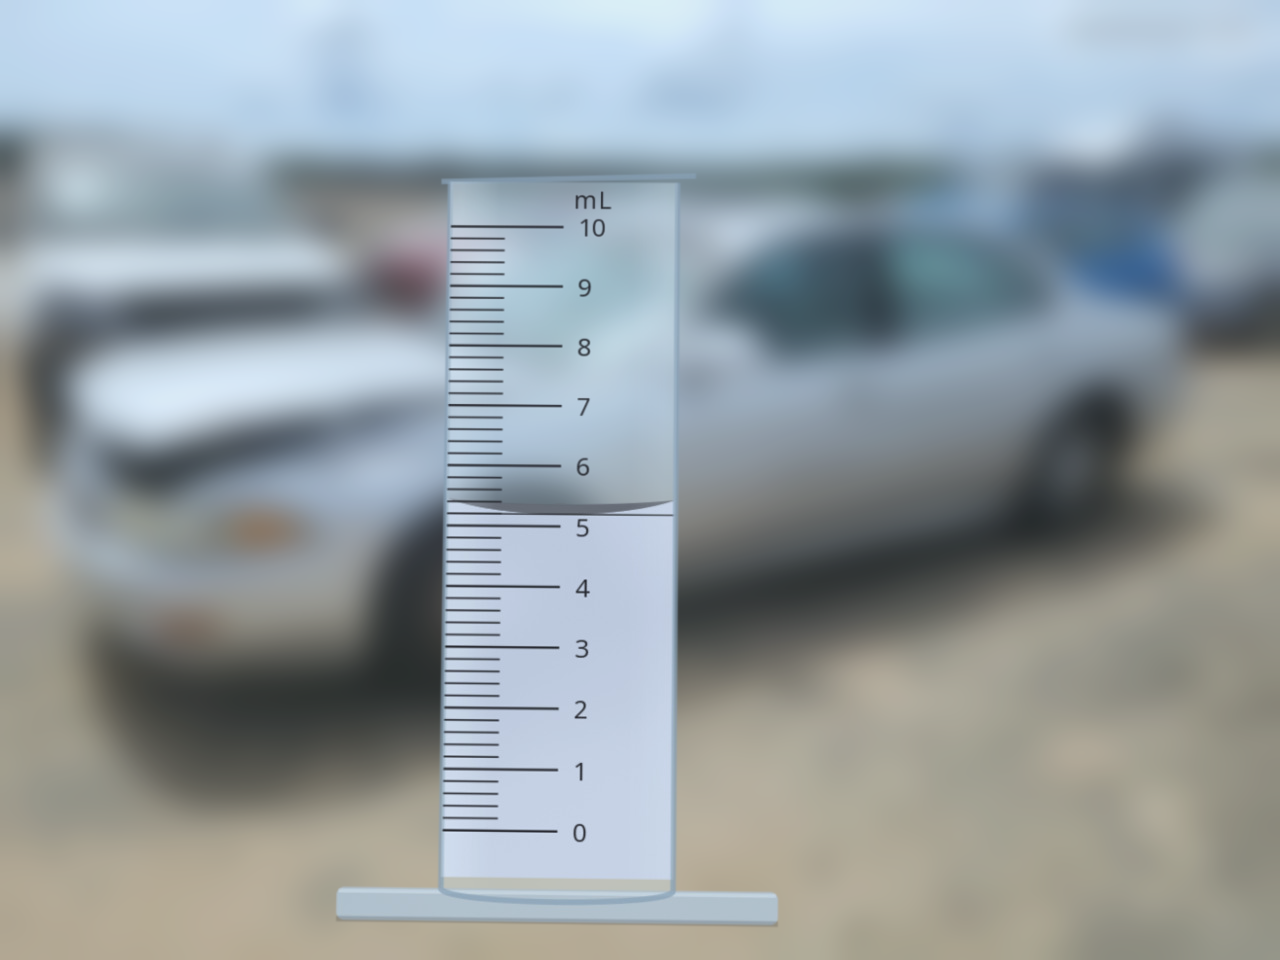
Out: {"value": 5.2, "unit": "mL"}
